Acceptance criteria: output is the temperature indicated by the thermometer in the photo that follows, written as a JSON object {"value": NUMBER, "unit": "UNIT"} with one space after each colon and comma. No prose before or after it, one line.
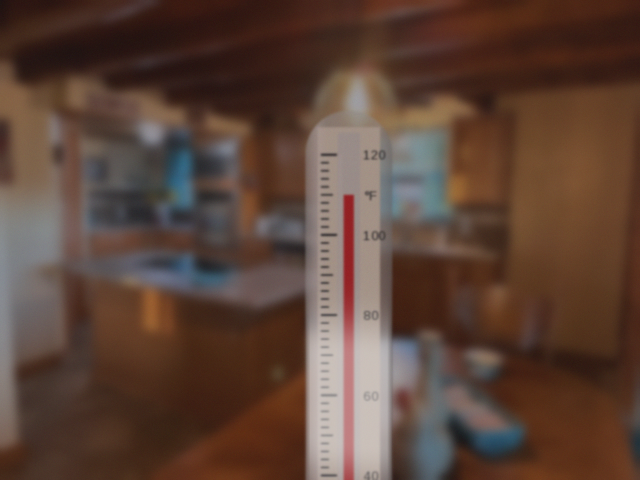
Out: {"value": 110, "unit": "°F"}
